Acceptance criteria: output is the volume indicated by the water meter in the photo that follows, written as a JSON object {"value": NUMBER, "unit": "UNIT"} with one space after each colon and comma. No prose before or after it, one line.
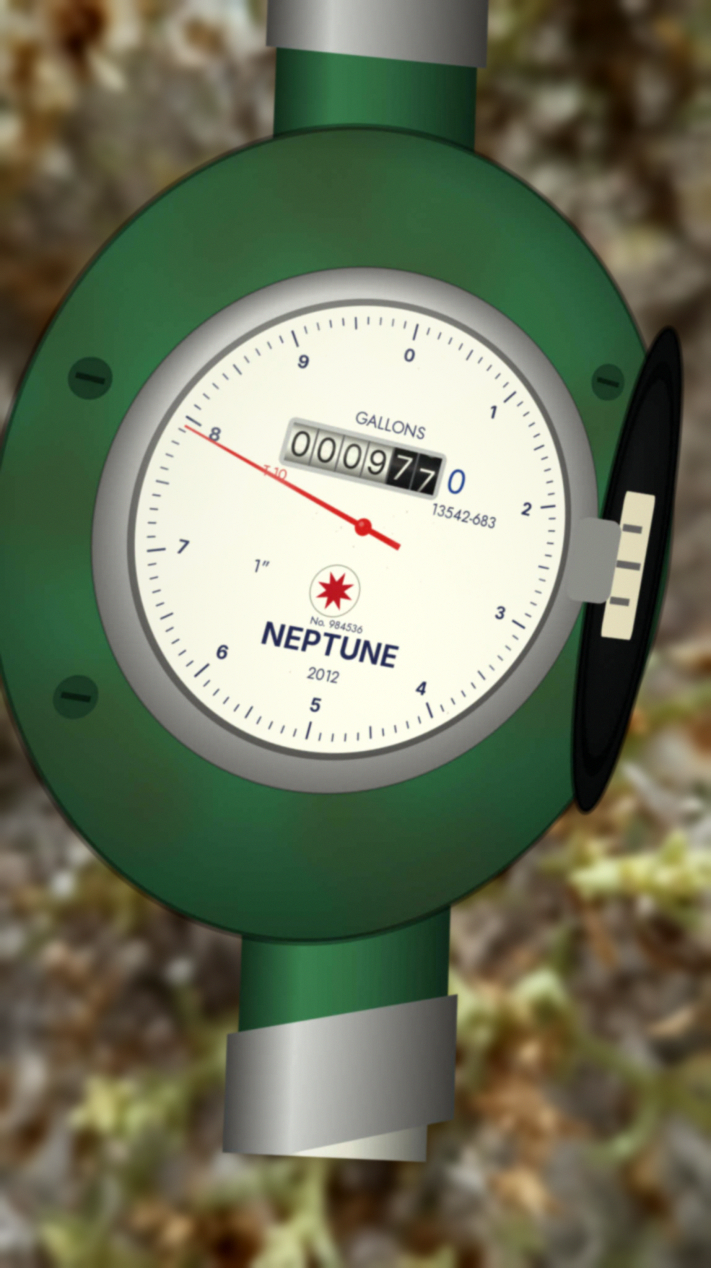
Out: {"value": 9767.9, "unit": "gal"}
